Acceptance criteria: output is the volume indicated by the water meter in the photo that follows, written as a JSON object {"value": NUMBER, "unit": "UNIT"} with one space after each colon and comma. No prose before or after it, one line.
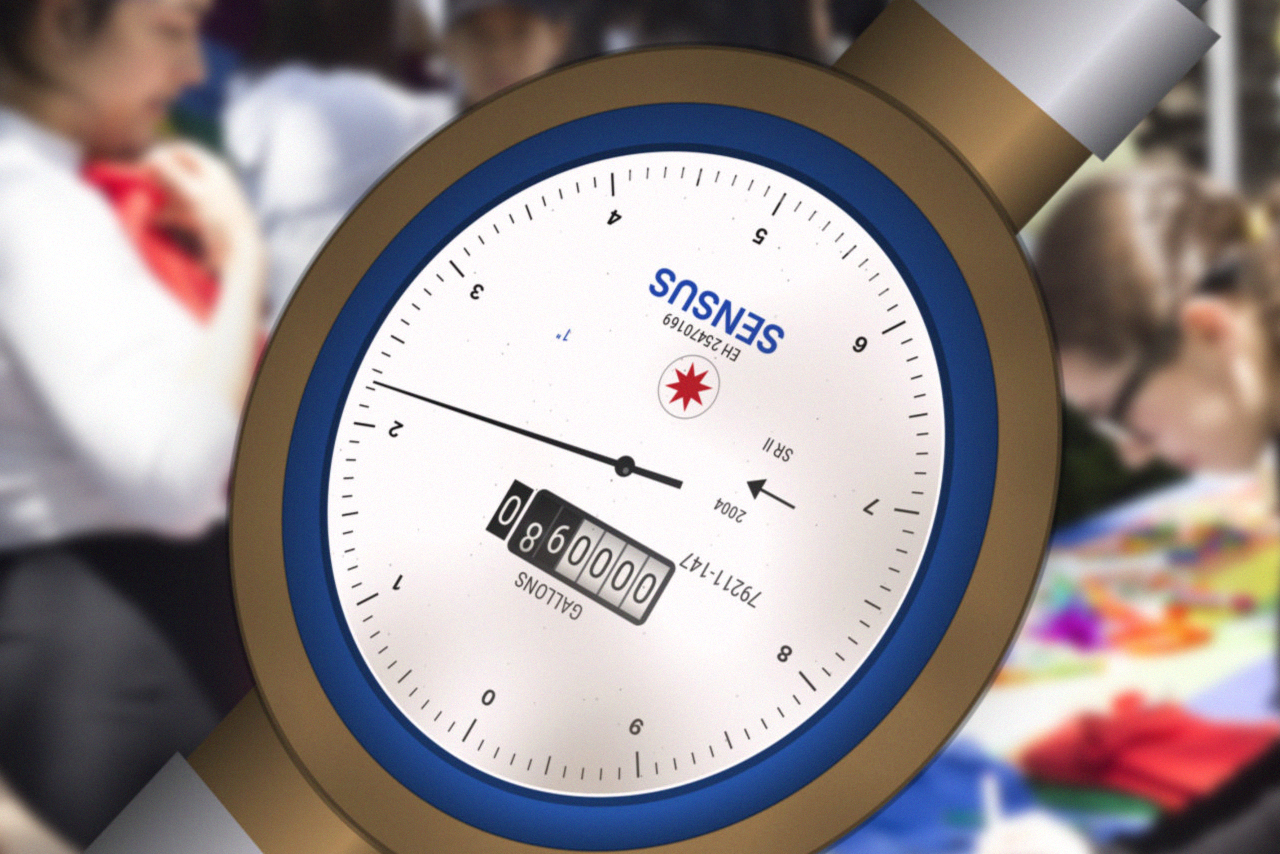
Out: {"value": 982.2, "unit": "gal"}
